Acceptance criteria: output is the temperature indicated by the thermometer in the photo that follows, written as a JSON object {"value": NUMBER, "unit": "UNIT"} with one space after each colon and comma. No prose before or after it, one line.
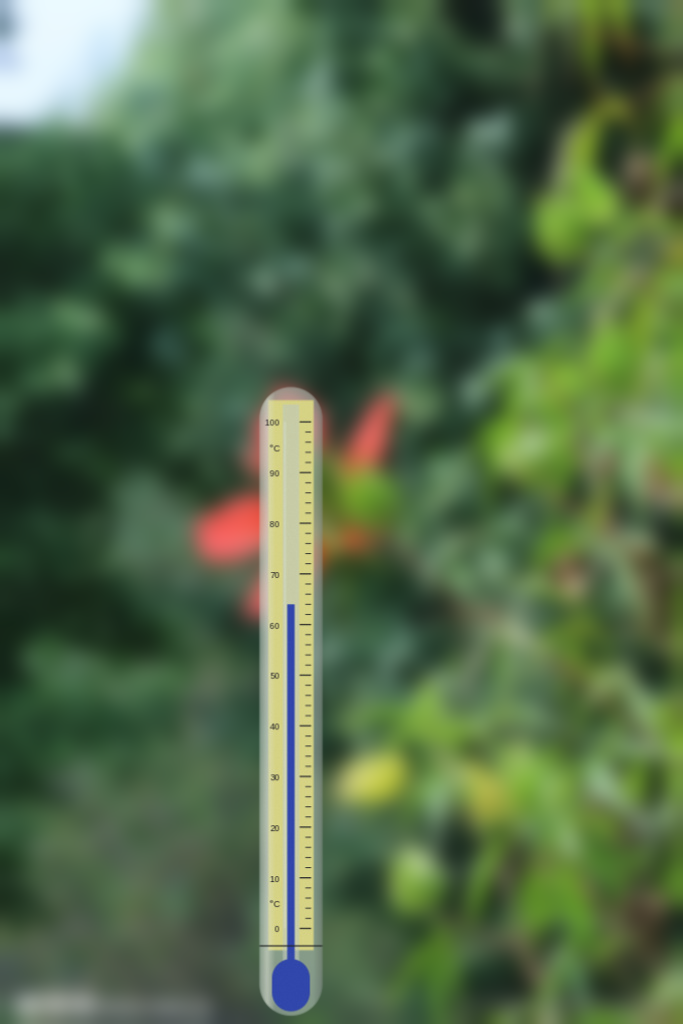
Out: {"value": 64, "unit": "°C"}
